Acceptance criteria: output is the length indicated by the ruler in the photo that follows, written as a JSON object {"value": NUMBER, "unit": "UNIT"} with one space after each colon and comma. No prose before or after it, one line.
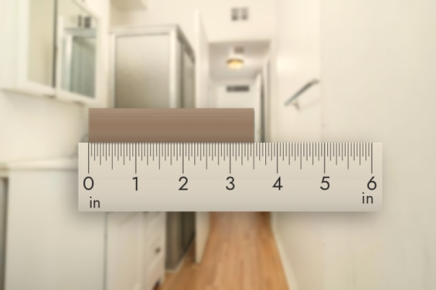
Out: {"value": 3.5, "unit": "in"}
